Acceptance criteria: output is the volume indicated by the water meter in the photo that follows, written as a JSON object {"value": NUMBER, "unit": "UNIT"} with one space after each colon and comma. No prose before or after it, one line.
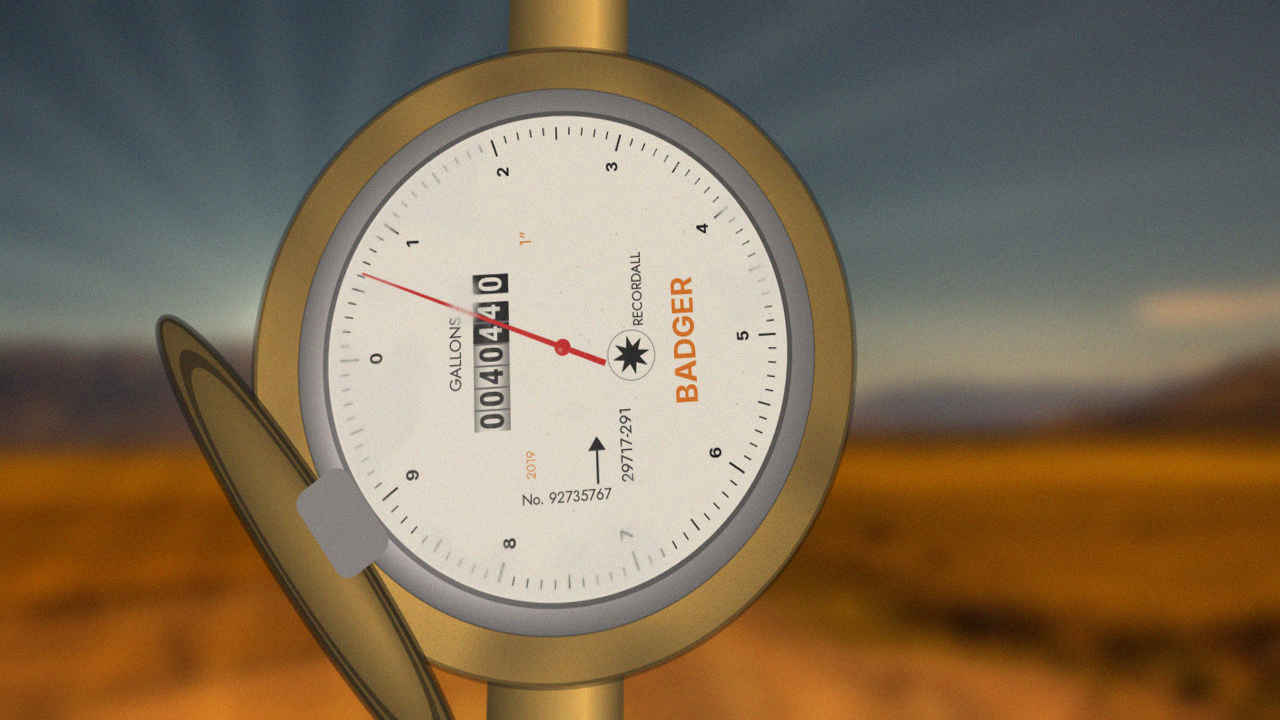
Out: {"value": 40440.6, "unit": "gal"}
